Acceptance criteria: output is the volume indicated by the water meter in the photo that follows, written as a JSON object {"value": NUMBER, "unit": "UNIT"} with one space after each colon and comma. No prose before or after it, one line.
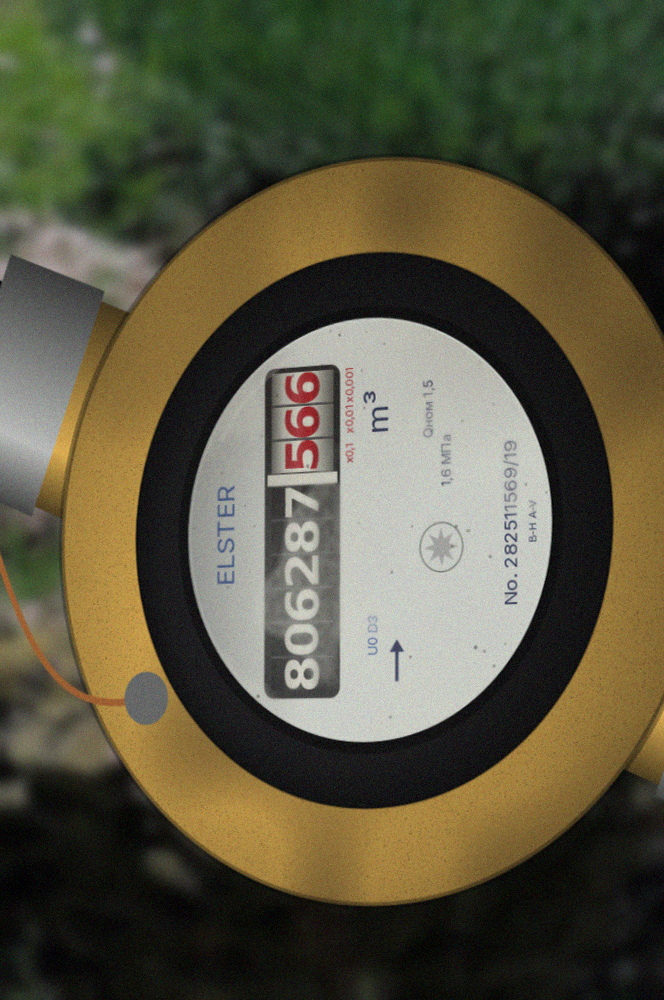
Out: {"value": 806287.566, "unit": "m³"}
